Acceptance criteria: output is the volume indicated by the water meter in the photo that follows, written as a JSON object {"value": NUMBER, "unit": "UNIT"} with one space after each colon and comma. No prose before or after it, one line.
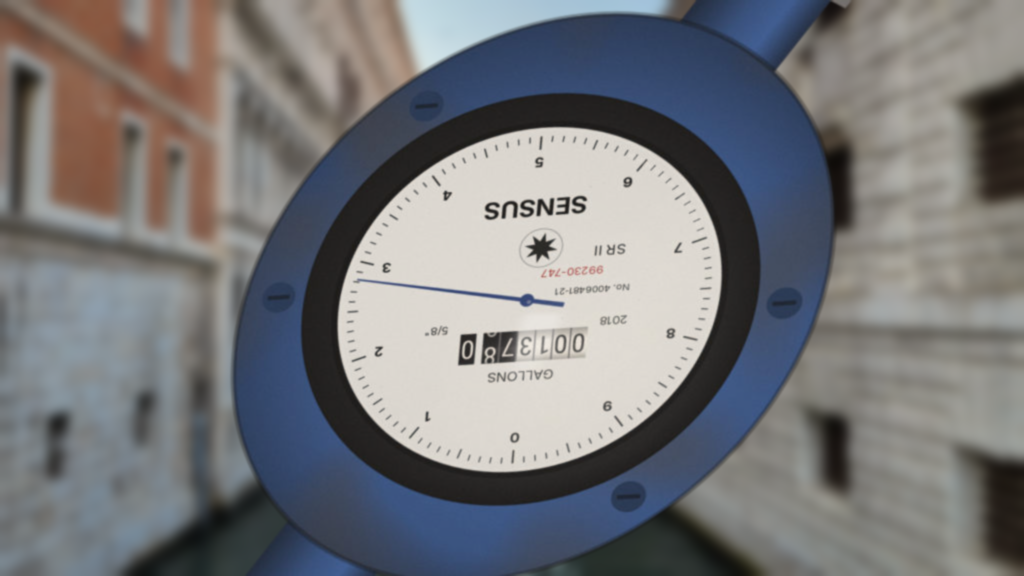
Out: {"value": 13782.8, "unit": "gal"}
